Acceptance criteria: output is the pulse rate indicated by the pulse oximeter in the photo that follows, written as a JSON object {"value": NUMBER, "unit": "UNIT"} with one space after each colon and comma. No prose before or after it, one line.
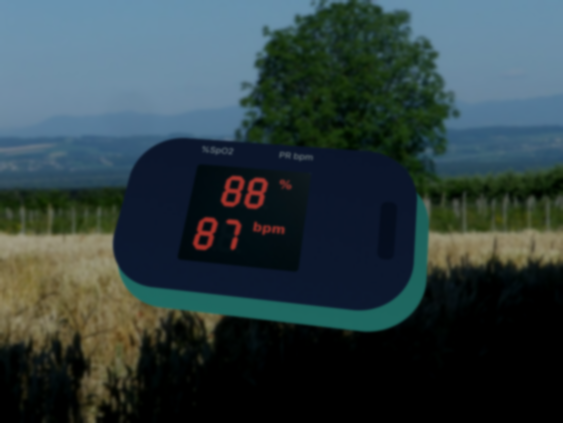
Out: {"value": 87, "unit": "bpm"}
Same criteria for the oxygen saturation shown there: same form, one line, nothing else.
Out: {"value": 88, "unit": "%"}
